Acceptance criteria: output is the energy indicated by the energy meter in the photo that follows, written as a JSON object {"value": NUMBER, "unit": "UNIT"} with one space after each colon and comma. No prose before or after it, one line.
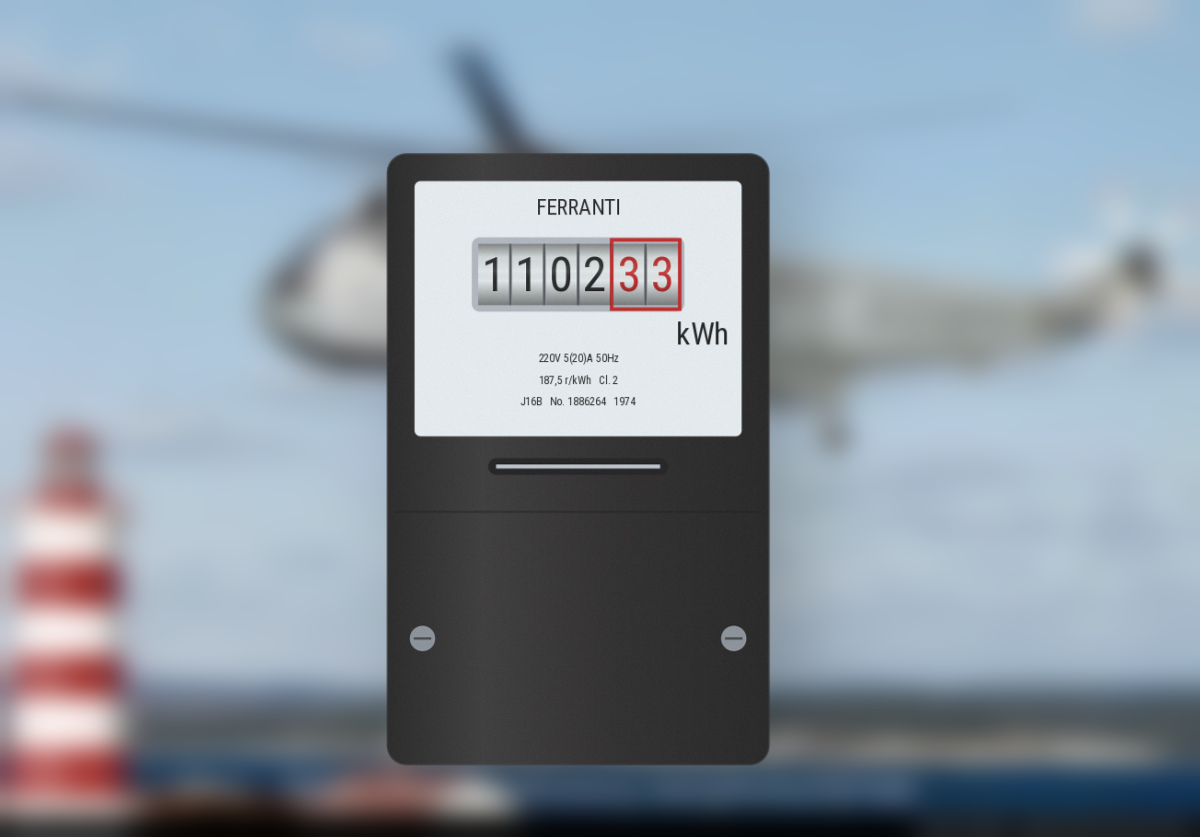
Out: {"value": 1102.33, "unit": "kWh"}
